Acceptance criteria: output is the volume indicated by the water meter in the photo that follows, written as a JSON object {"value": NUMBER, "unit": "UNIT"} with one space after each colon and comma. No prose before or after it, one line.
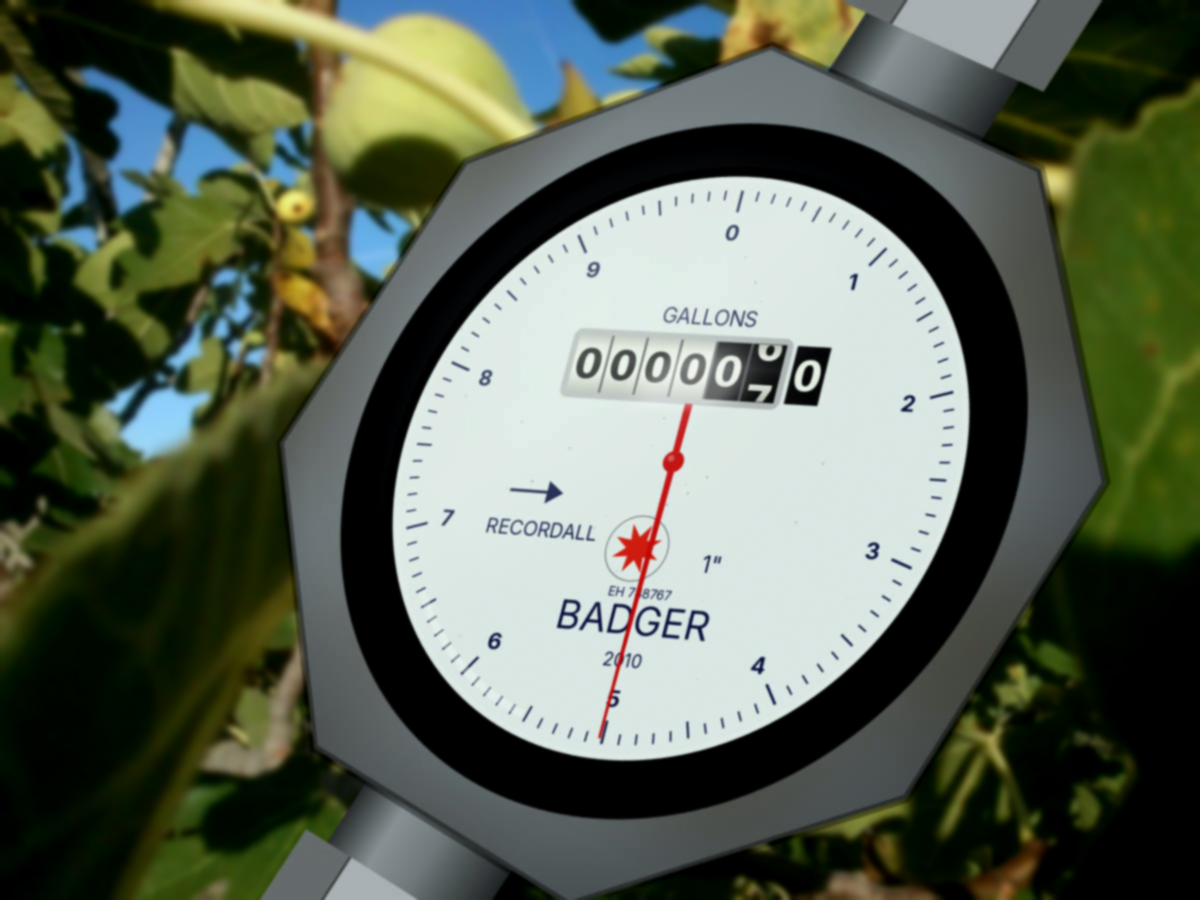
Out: {"value": 65.0, "unit": "gal"}
